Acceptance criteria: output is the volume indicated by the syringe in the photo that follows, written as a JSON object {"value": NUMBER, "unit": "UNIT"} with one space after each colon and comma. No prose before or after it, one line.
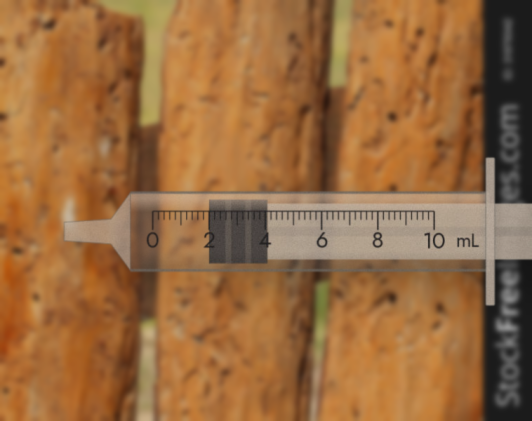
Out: {"value": 2, "unit": "mL"}
